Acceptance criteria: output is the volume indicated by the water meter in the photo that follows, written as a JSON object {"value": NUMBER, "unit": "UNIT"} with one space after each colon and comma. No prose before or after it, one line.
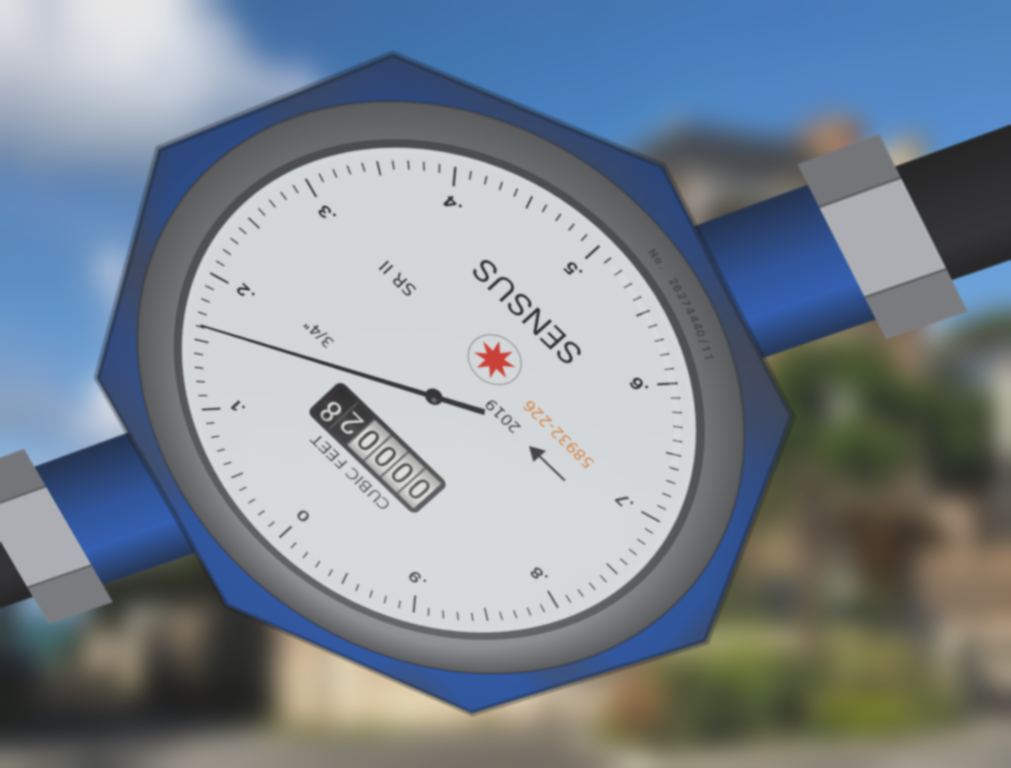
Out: {"value": 28.16, "unit": "ft³"}
